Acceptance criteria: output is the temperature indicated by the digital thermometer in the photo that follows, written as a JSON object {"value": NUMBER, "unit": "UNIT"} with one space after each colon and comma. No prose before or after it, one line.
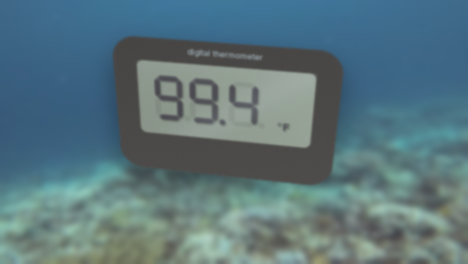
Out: {"value": 99.4, "unit": "°F"}
